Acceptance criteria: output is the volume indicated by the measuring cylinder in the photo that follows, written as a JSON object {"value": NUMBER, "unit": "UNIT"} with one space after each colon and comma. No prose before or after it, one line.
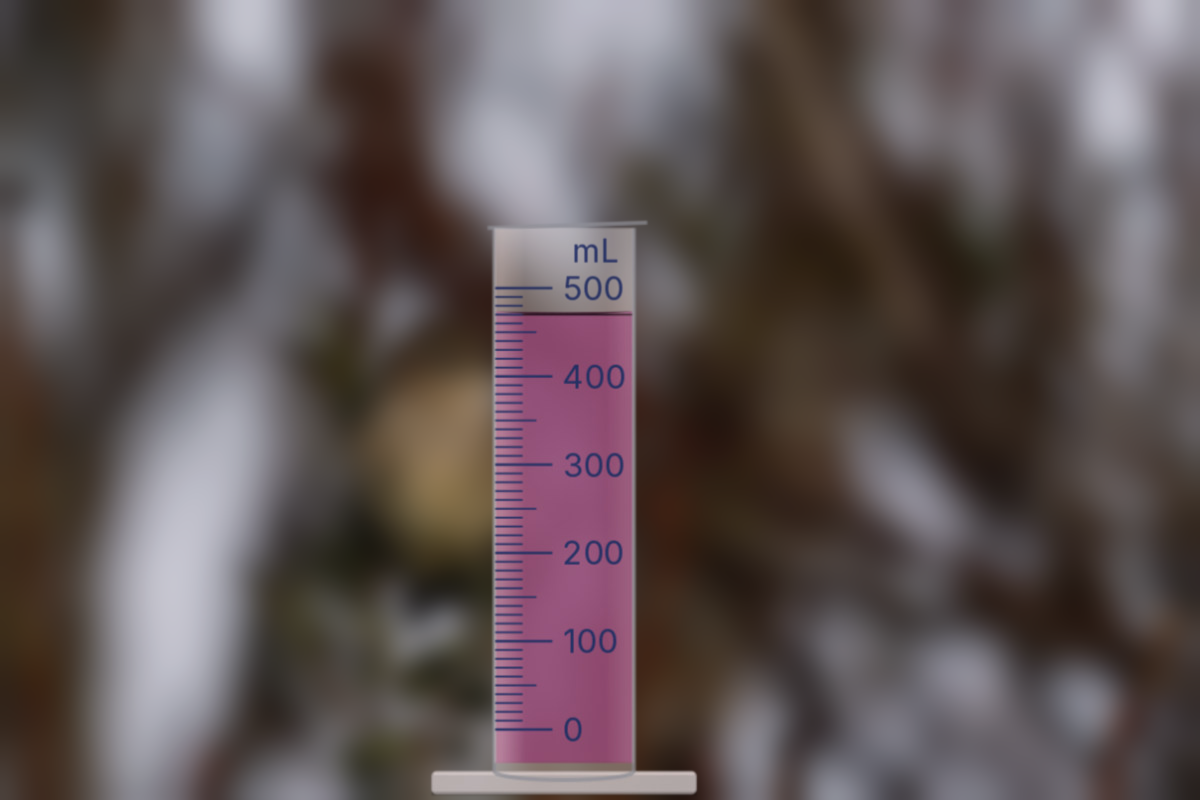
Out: {"value": 470, "unit": "mL"}
